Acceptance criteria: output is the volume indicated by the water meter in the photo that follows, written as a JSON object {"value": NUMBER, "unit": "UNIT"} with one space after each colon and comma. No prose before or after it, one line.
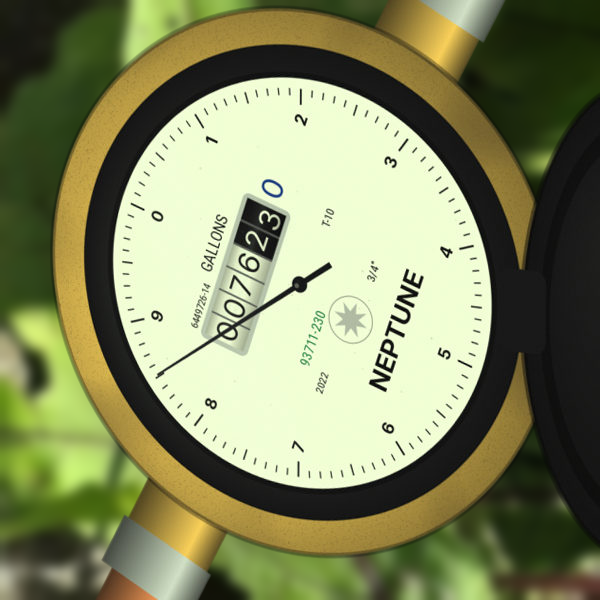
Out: {"value": 76228.5, "unit": "gal"}
